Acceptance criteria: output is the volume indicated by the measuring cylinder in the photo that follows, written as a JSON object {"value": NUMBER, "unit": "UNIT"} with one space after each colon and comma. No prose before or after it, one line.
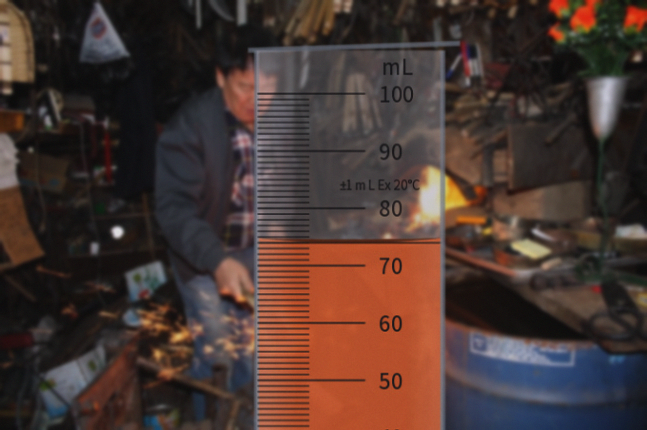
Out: {"value": 74, "unit": "mL"}
